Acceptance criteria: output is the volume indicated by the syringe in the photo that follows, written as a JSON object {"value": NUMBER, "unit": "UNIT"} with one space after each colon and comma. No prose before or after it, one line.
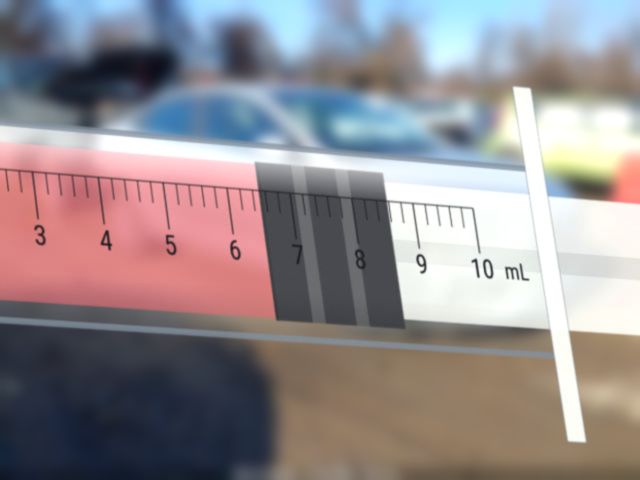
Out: {"value": 6.5, "unit": "mL"}
